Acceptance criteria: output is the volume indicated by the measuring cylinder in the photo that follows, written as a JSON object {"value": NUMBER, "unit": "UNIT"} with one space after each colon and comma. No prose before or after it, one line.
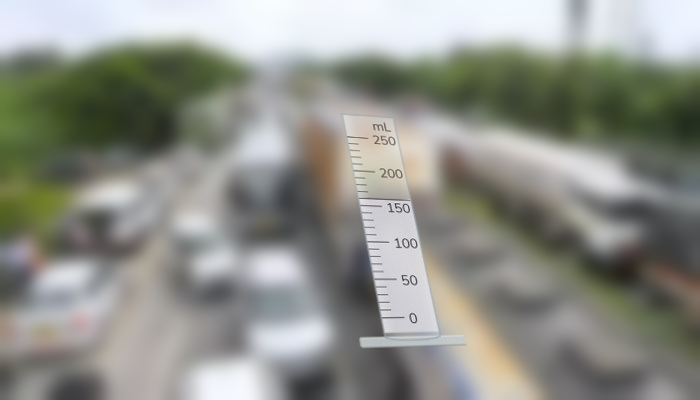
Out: {"value": 160, "unit": "mL"}
